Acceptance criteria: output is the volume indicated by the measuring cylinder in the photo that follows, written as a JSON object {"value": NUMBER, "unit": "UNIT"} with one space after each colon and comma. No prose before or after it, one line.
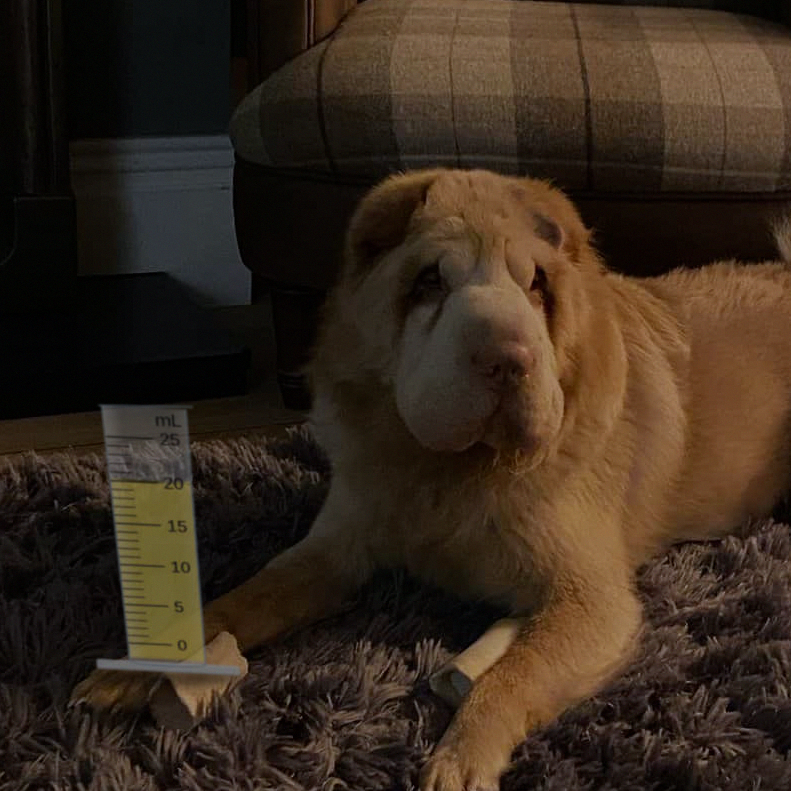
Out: {"value": 20, "unit": "mL"}
